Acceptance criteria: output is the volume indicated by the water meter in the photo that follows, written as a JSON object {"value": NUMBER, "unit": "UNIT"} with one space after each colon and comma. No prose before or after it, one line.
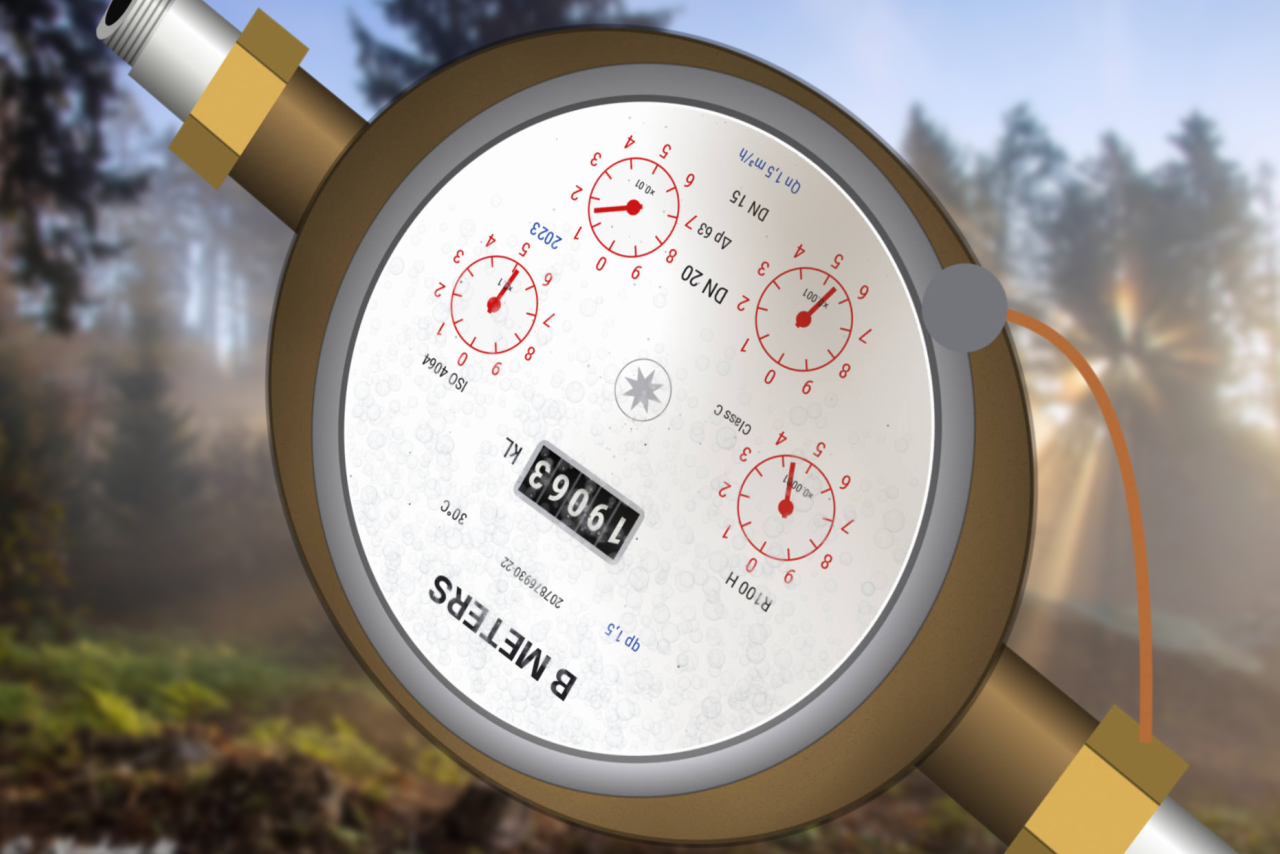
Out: {"value": 19063.5154, "unit": "kL"}
